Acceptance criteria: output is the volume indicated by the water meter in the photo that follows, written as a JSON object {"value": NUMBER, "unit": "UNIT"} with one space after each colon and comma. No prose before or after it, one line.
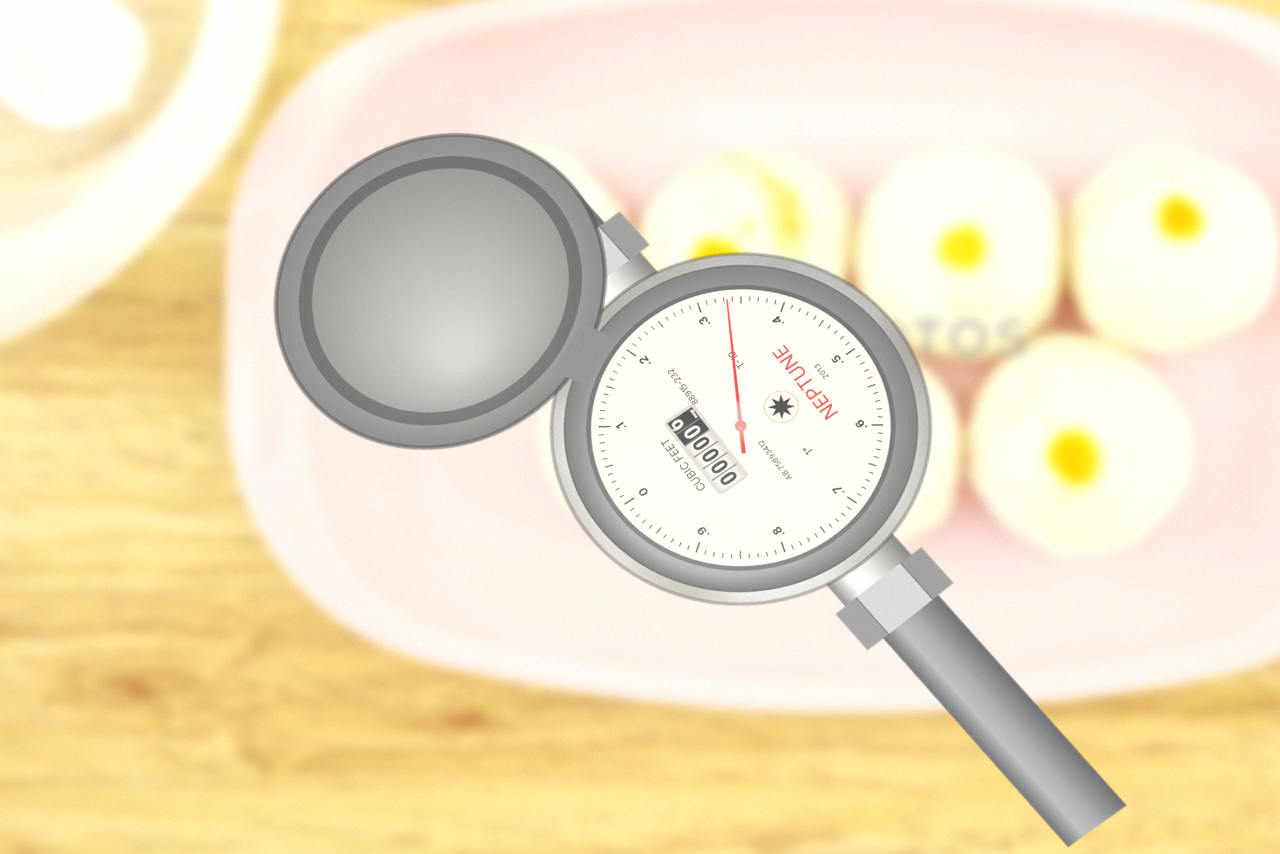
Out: {"value": 6.33, "unit": "ft³"}
